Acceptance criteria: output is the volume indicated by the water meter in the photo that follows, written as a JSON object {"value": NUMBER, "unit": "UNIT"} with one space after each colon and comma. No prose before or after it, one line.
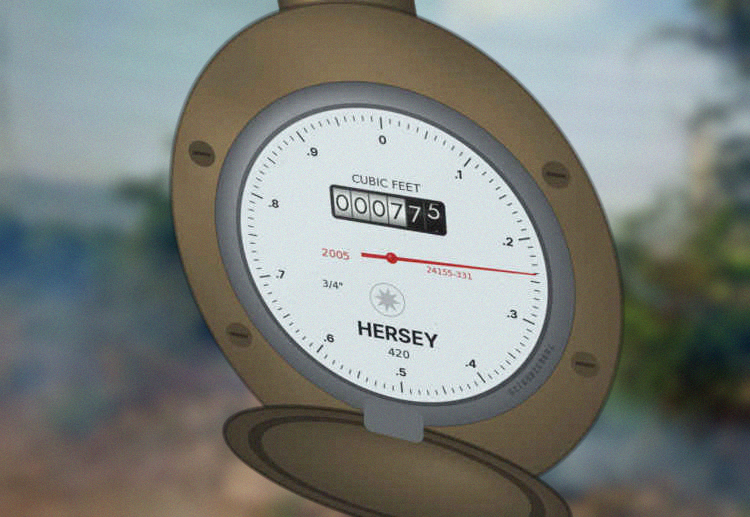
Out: {"value": 775.24, "unit": "ft³"}
